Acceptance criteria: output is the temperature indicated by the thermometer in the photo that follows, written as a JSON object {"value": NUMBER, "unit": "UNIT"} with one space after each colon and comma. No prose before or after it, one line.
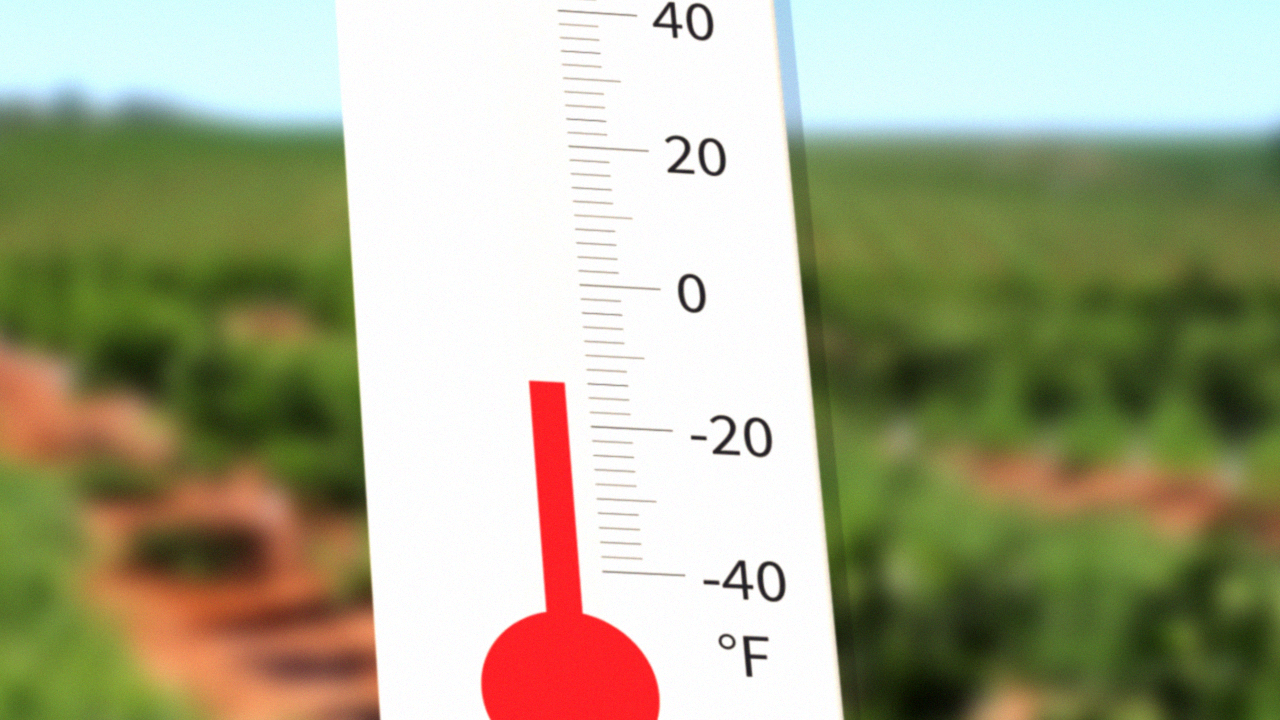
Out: {"value": -14, "unit": "°F"}
